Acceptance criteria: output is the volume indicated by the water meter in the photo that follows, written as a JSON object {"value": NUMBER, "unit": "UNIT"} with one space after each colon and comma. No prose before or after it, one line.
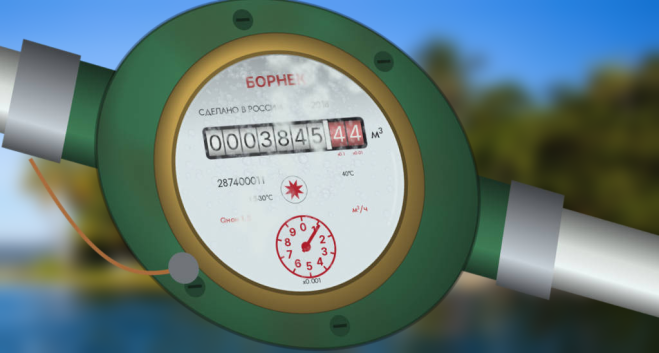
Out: {"value": 3845.441, "unit": "m³"}
